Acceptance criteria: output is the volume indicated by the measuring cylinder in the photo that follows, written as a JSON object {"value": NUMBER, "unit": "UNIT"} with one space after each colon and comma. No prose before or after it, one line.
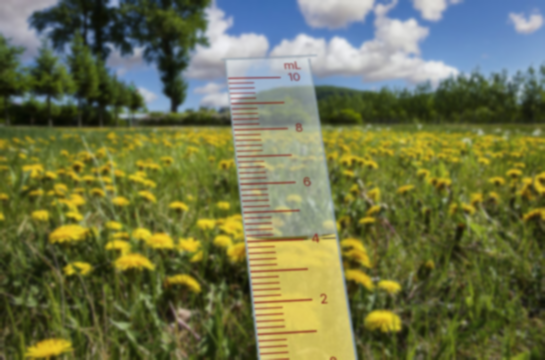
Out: {"value": 4, "unit": "mL"}
